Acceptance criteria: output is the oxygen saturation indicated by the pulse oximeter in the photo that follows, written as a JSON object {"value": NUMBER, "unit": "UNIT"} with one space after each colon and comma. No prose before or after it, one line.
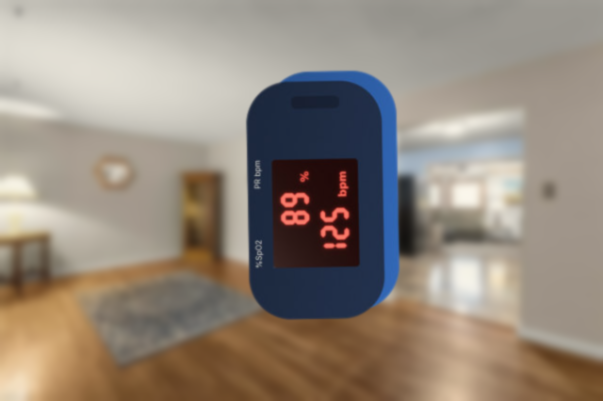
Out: {"value": 89, "unit": "%"}
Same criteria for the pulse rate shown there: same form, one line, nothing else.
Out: {"value": 125, "unit": "bpm"}
